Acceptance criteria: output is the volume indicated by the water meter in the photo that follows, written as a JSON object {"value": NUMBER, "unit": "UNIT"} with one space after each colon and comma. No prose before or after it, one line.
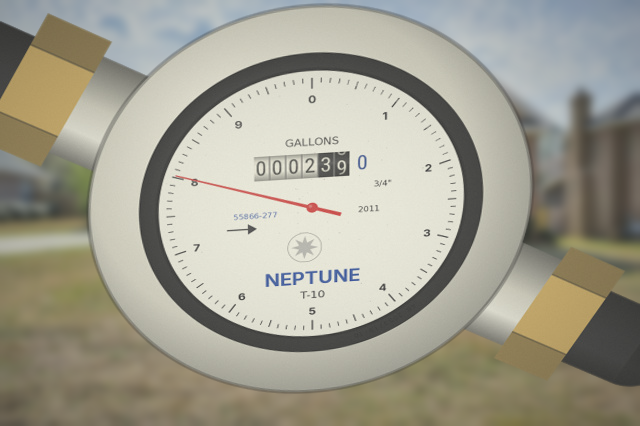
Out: {"value": 2388.0, "unit": "gal"}
